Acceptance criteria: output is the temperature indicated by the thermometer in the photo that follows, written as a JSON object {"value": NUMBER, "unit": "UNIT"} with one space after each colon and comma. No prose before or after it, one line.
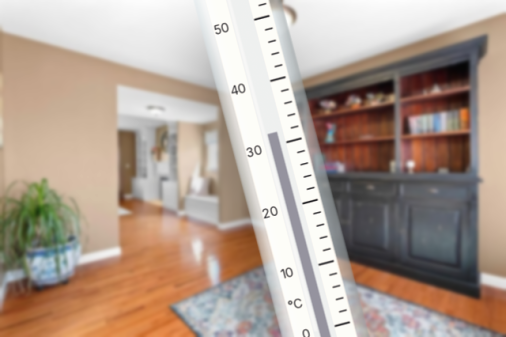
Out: {"value": 32, "unit": "°C"}
